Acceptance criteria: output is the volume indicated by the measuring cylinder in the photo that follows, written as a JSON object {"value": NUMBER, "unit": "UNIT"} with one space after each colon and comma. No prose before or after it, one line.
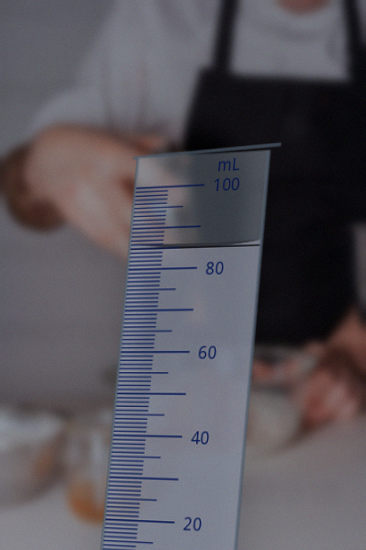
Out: {"value": 85, "unit": "mL"}
